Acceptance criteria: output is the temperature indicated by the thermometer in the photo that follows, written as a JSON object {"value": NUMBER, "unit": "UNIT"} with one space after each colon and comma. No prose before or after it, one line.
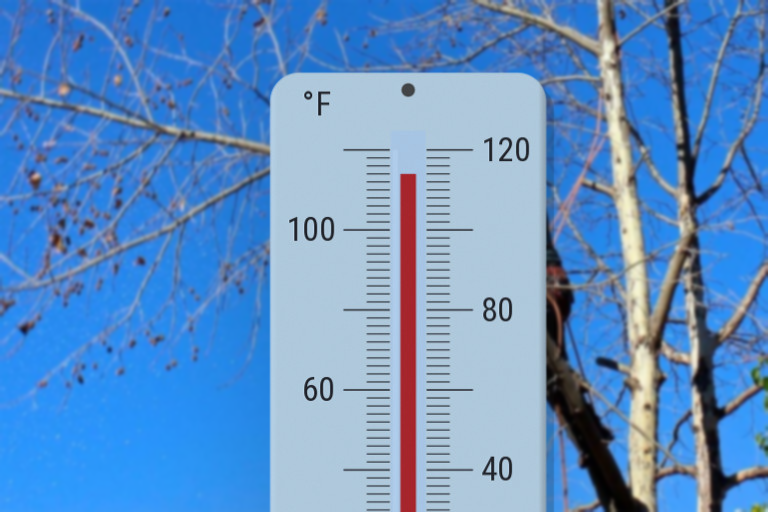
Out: {"value": 114, "unit": "°F"}
